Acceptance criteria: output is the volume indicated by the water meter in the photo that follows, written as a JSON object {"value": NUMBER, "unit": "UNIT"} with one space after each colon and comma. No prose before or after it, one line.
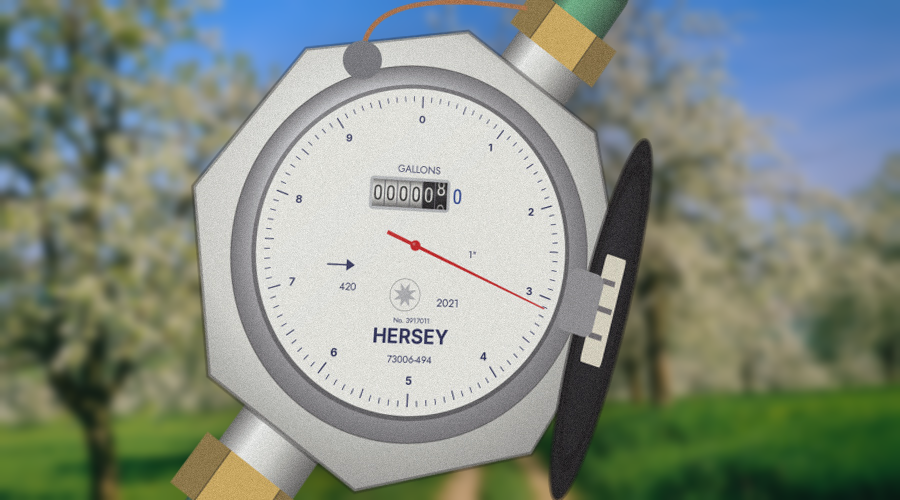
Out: {"value": 83.1, "unit": "gal"}
